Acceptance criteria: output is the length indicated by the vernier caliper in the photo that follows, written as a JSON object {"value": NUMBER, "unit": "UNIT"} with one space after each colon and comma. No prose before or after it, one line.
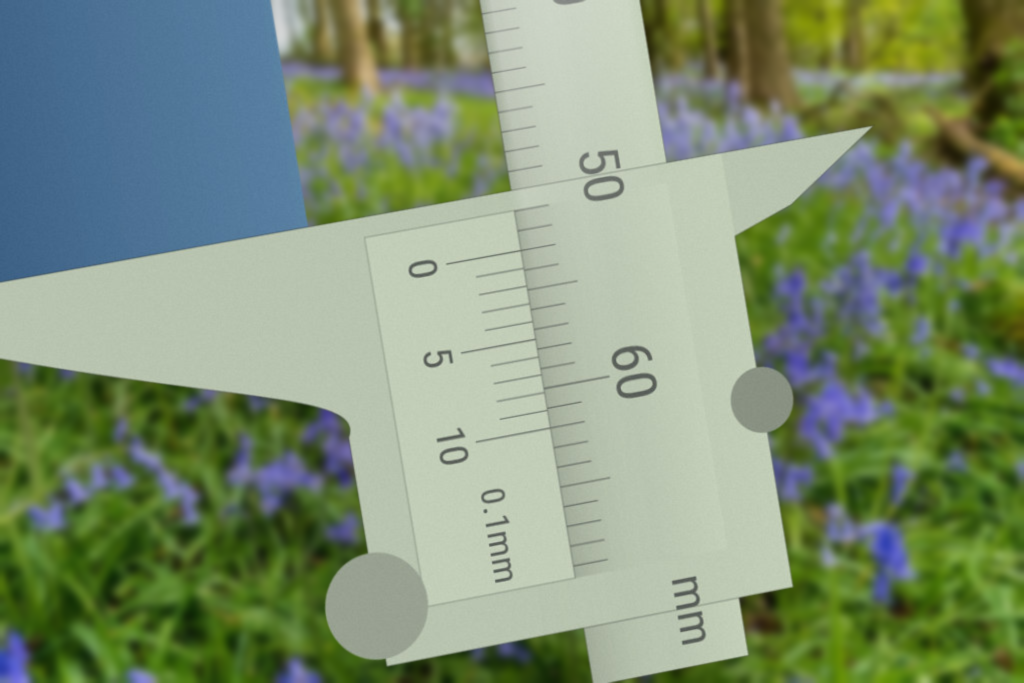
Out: {"value": 53.0, "unit": "mm"}
